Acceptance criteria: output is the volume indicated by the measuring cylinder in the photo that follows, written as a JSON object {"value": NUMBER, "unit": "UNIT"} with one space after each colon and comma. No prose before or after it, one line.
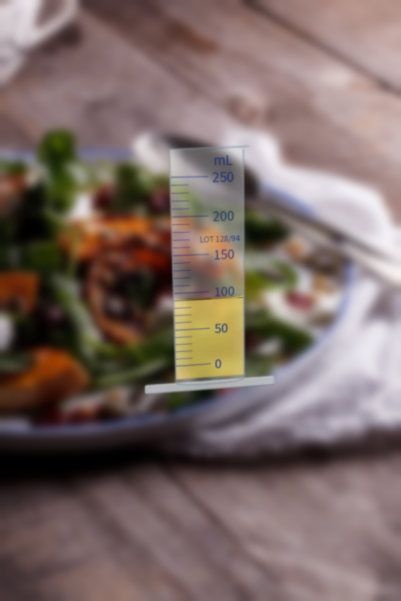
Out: {"value": 90, "unit": "mL"}
